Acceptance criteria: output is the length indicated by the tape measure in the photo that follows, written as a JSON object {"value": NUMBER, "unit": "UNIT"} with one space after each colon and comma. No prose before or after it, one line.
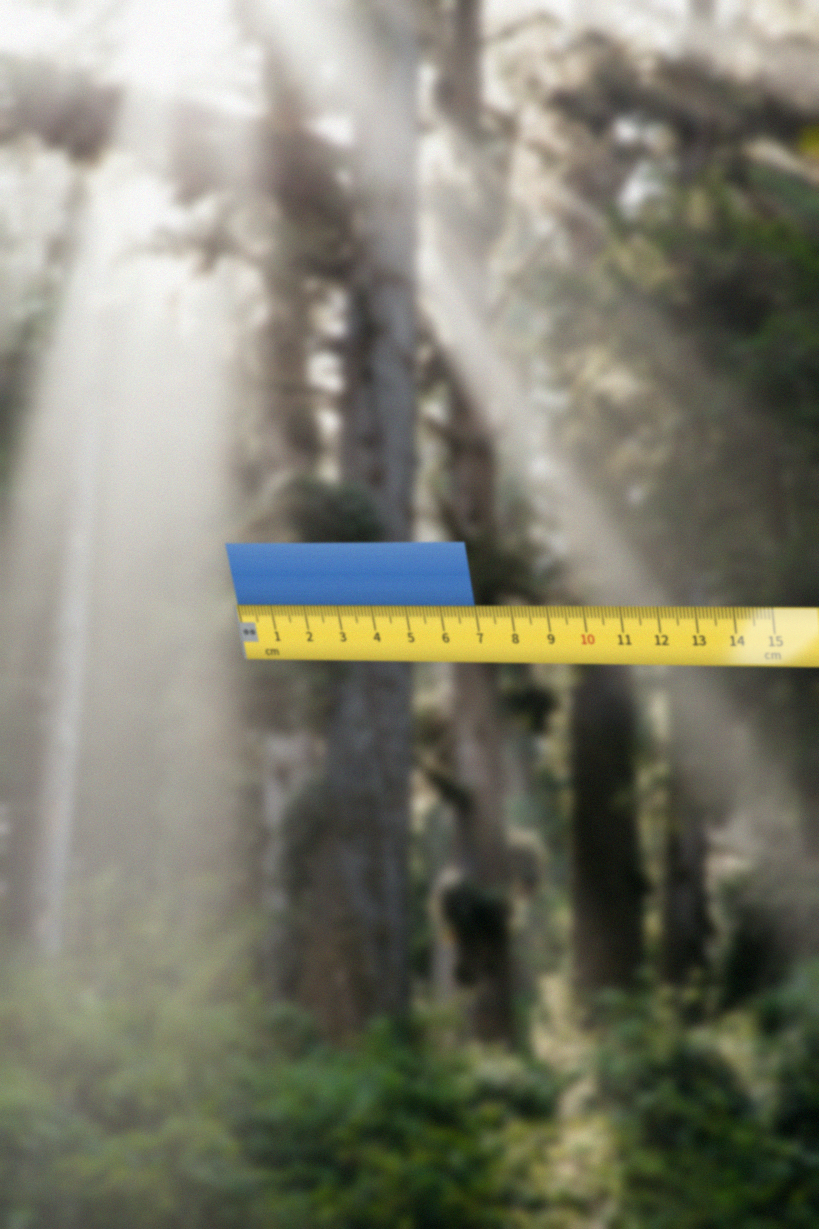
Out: {"value": 7, "unit": "cm"}
